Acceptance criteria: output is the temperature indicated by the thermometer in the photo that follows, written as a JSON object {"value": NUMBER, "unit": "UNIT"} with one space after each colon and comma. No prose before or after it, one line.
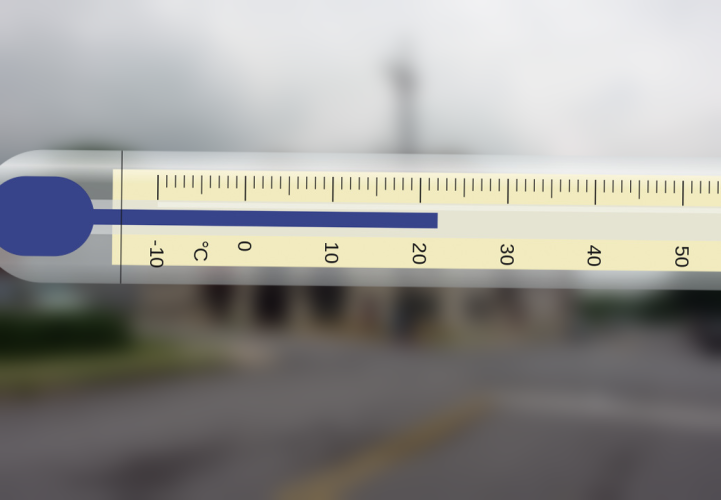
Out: {"value": 22, "unit": "°C"}
